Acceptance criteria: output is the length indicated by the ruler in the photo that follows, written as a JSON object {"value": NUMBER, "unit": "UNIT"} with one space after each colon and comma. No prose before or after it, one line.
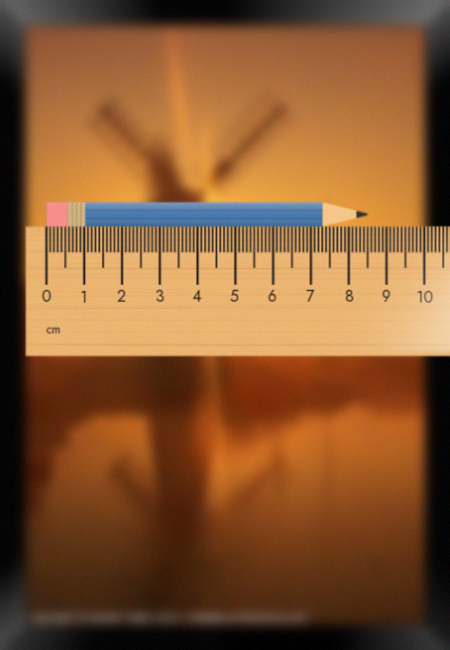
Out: {"value": 8.5, "unit": "cm"}
